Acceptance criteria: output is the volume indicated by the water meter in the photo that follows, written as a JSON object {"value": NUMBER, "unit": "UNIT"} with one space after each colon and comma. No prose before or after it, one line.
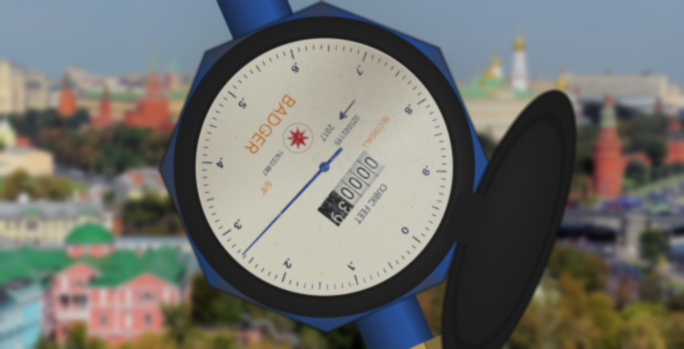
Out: {"value": 39.26, "unit": "ft³"}
